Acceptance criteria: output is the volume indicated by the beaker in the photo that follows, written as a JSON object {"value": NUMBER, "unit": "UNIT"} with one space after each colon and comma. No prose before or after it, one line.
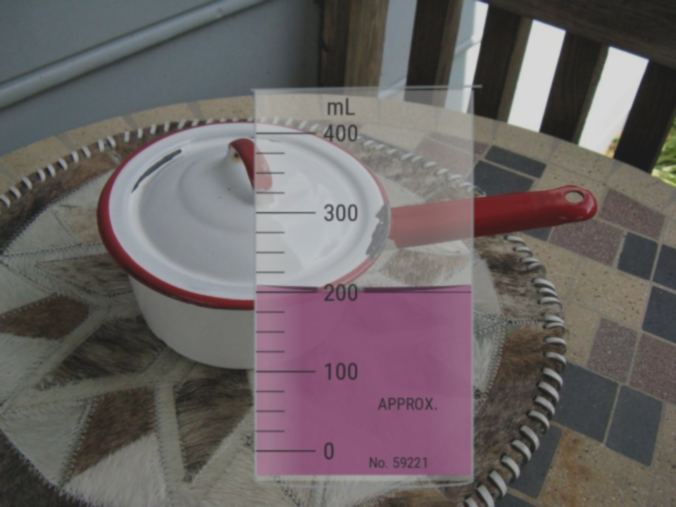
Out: {"value": 200, "unit": "mL"}
